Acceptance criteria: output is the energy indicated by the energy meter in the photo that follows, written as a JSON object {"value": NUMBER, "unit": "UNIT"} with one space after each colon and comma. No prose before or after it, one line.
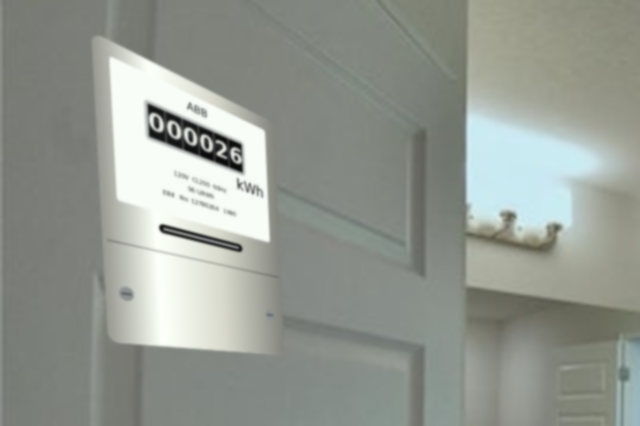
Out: {"value": 26, "unit": "kWh"}
